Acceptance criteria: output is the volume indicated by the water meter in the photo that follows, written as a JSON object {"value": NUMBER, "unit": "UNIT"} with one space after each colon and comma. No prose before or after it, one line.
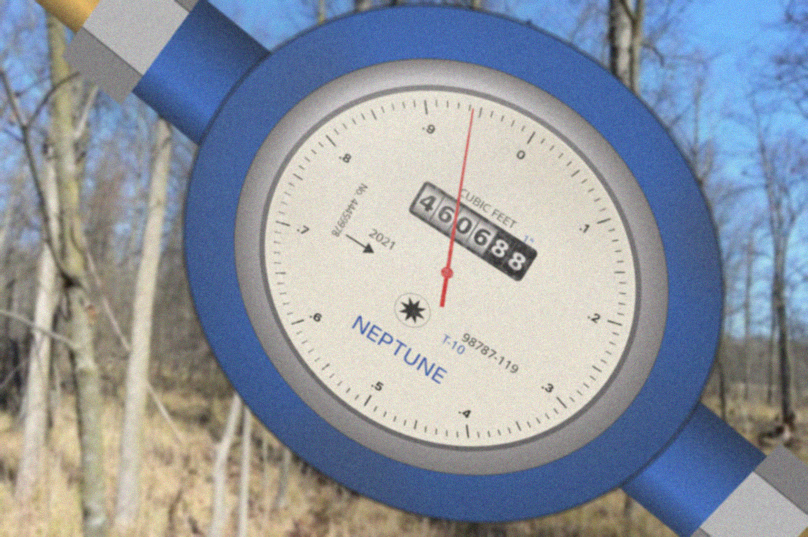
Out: {"value": 460687.94, "unit": "ft³"}
